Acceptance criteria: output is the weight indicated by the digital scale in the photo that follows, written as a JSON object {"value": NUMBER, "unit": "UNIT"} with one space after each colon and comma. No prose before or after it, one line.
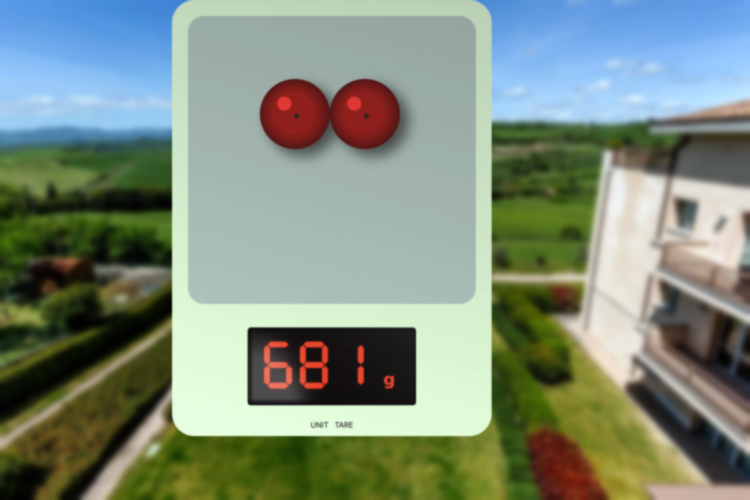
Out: {"value": 681, "unit": "g"}
